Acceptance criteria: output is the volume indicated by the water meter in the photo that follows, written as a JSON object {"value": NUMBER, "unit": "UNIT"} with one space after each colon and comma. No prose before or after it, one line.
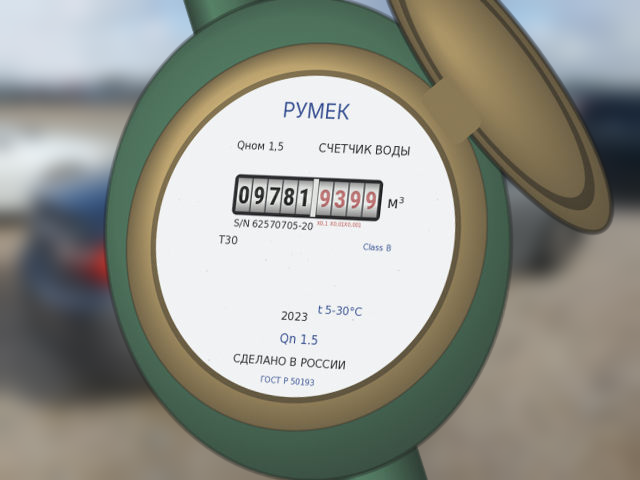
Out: {"value": 9781.9399, "unit": "m³"}
